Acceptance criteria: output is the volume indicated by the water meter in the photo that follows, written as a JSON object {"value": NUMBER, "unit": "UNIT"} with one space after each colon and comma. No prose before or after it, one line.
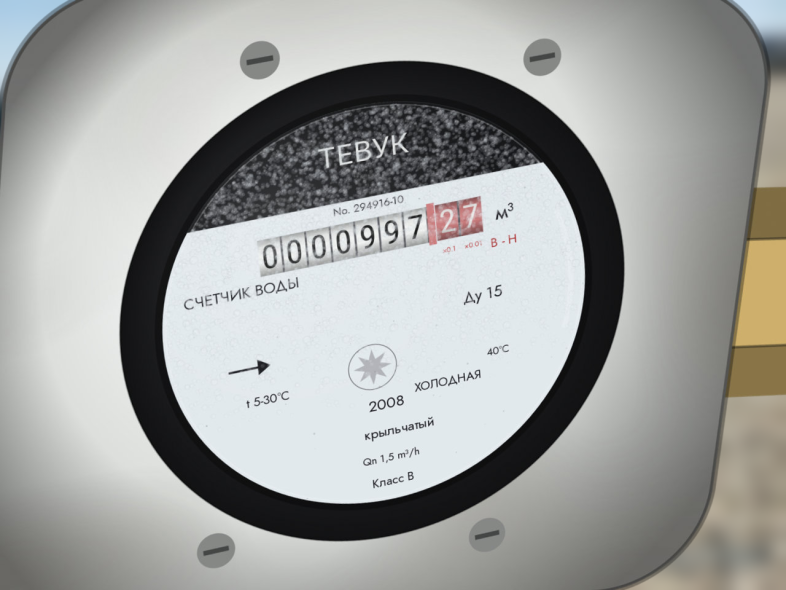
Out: {"value": 997.27, "unit": "m³"}
